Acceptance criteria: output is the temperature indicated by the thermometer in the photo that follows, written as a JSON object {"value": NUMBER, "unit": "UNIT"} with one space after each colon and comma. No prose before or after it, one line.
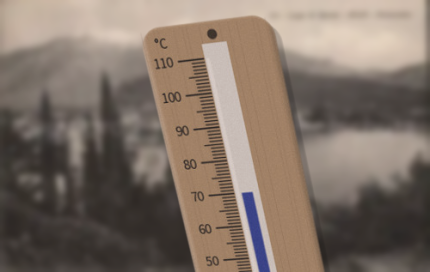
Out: {"value": 70, "unit": "°C"}
